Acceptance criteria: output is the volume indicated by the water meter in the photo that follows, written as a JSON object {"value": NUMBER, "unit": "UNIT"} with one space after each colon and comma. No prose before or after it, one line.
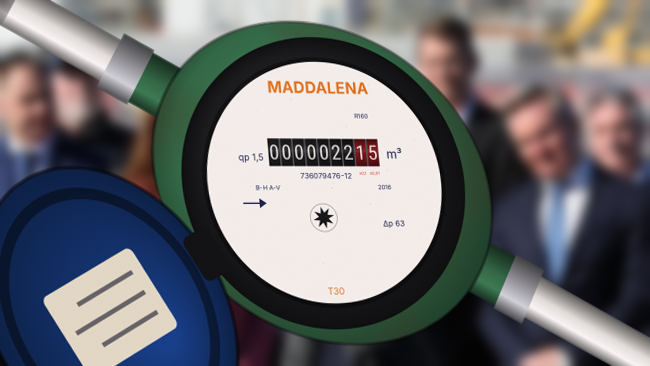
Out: {"value": 22.15, "unit": "m³"}
